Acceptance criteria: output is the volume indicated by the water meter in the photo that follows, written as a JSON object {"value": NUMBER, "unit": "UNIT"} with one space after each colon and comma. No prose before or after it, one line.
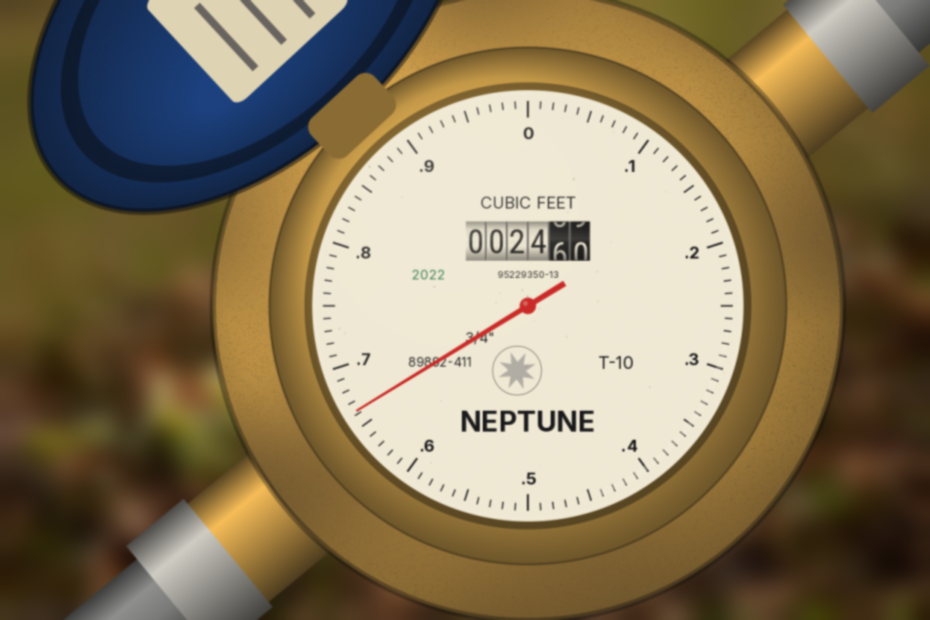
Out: {"value": 2459.66, "unit": "ft³"}
